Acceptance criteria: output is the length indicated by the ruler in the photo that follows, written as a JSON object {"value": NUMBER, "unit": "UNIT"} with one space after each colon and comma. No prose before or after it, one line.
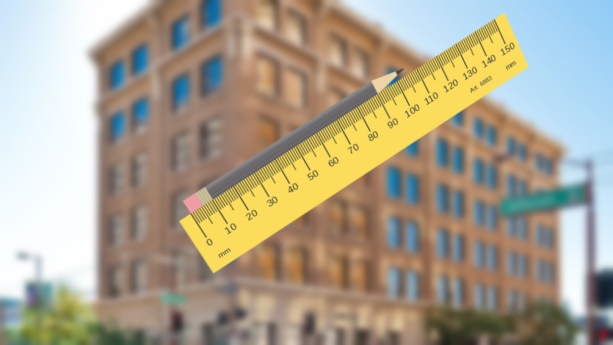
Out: {"value": 105, "unit": "mm"}
